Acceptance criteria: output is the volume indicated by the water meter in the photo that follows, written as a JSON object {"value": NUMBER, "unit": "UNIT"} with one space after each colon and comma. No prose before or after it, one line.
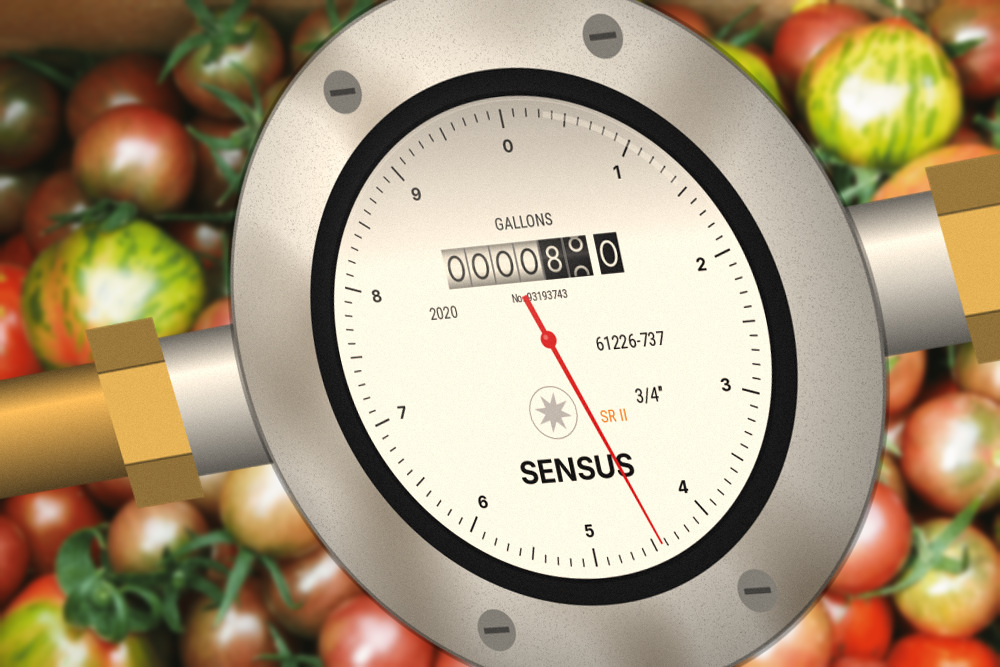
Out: {"value": 884.4, "unit": "gal"}
